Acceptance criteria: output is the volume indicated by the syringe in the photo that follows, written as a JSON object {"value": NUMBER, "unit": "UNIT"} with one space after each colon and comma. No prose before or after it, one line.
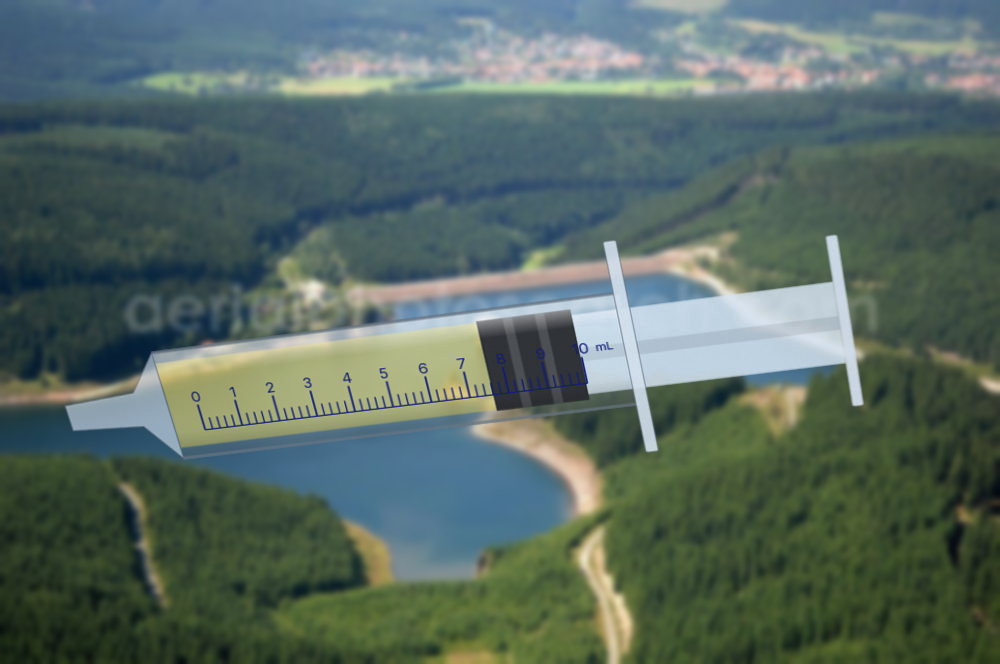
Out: {"value": 7.6, "unit": "mL"}
